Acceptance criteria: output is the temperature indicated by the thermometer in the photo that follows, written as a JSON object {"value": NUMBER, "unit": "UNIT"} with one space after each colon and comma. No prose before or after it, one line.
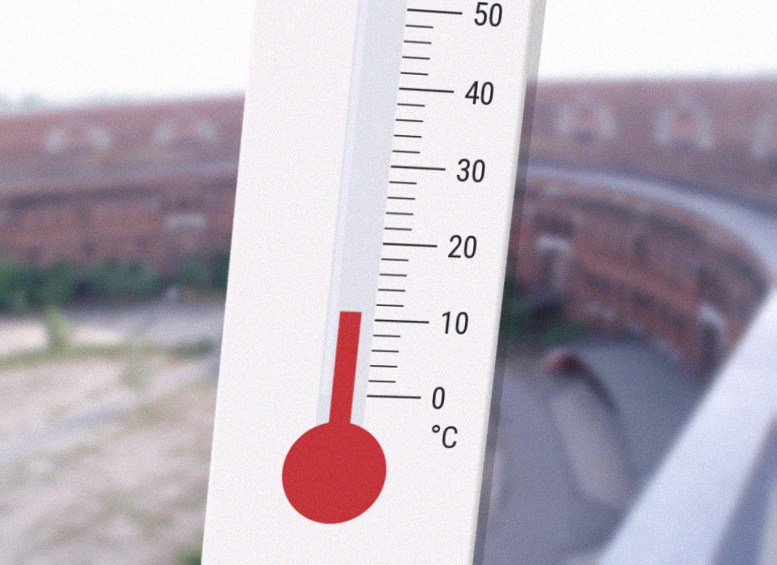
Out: {"value": 11, "unit": "°C"}
